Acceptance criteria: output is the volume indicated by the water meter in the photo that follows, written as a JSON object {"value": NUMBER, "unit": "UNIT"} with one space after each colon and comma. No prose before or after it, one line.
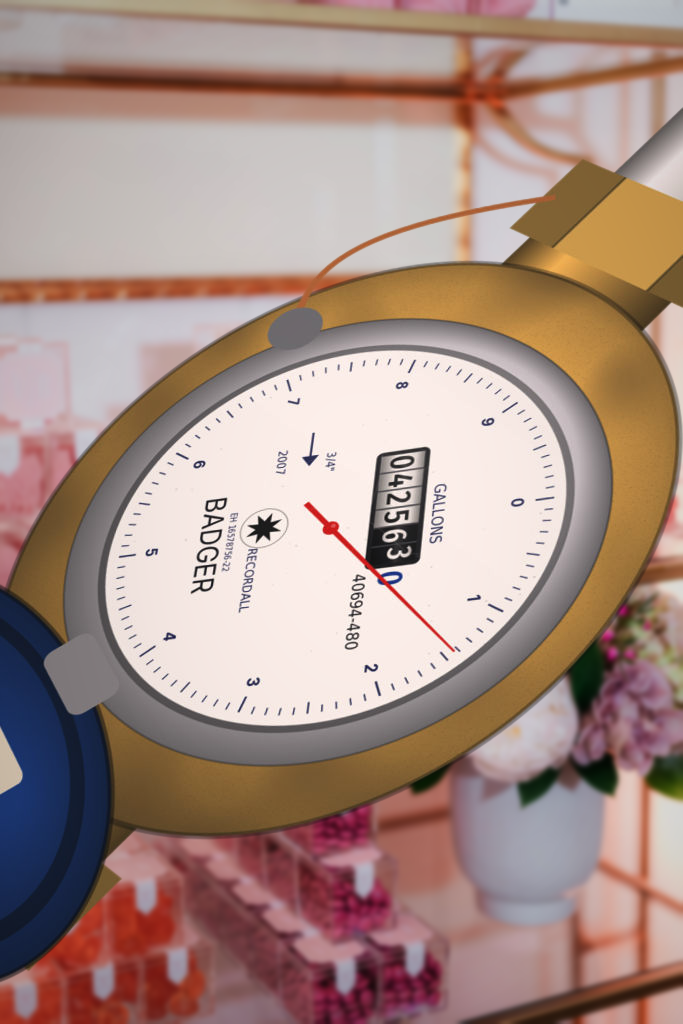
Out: {"value": 425631.4, "unit": "gal"}
